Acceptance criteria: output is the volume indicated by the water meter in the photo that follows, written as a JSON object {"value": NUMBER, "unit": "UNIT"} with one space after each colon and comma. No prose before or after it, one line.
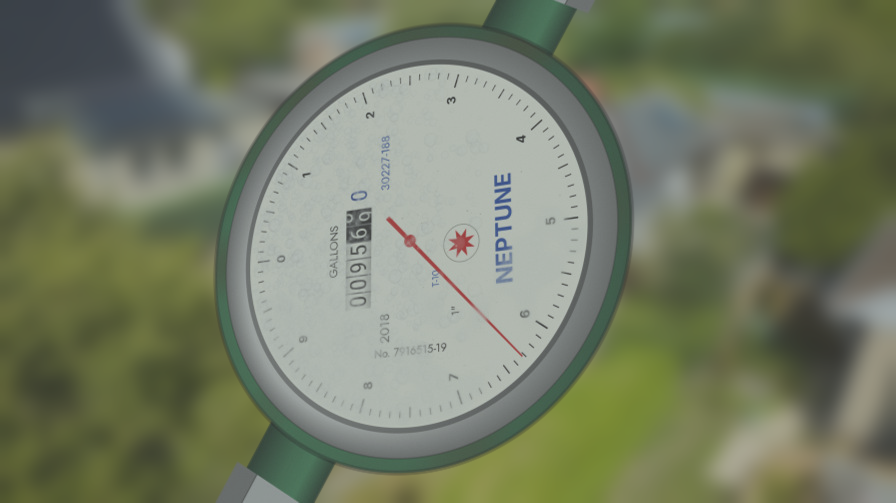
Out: {"value": 95686.3, "unit": "gal"}
